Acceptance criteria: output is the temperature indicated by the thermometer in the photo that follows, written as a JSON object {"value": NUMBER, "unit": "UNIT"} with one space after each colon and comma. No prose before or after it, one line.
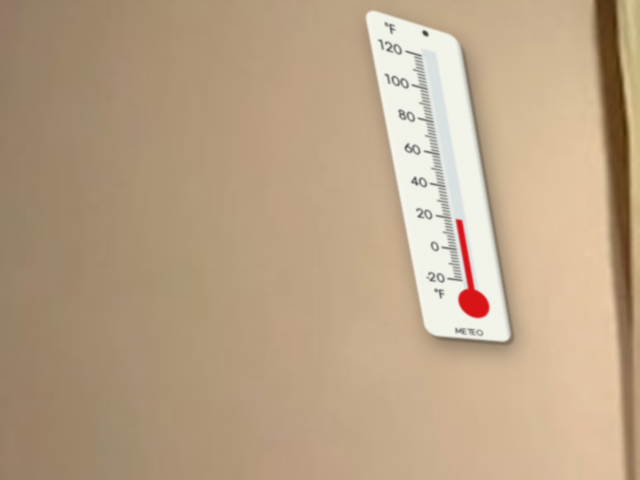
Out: {"value": 20, "unit": "°F"}
